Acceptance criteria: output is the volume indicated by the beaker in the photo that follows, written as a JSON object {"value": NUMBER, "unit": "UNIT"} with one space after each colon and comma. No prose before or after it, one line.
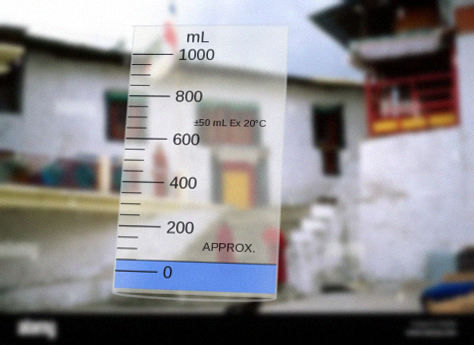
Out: {"value": 50, "unit": "mL"}
